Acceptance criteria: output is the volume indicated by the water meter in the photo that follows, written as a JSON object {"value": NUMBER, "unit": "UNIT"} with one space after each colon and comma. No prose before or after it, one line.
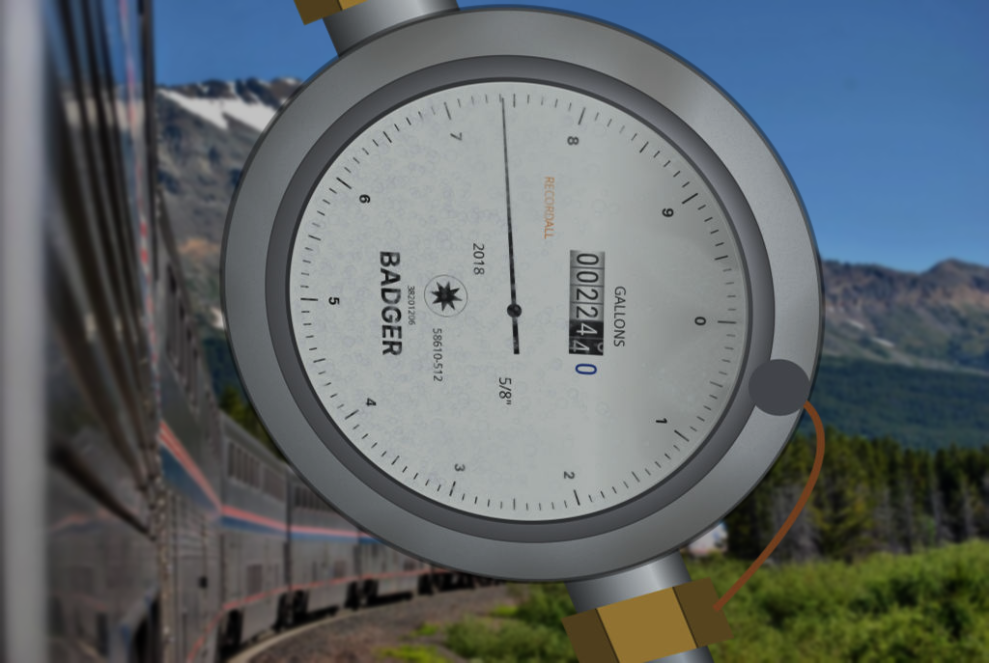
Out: {"value": 22437.4, "unit": "gal"}
